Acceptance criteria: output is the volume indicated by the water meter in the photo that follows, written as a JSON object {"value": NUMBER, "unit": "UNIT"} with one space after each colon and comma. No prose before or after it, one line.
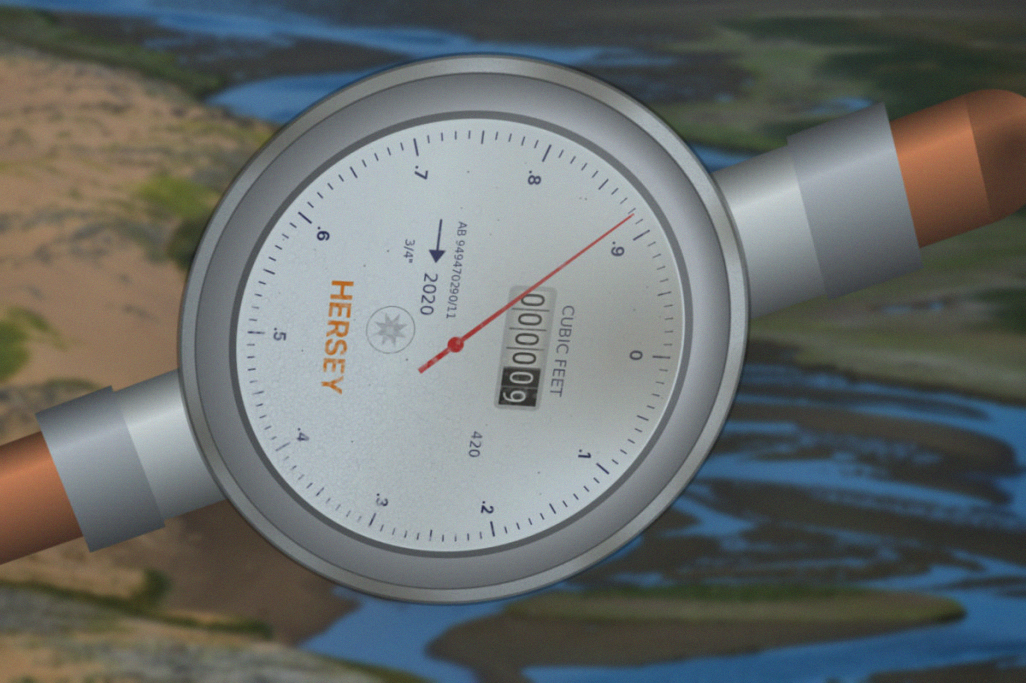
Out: {"value": 8.88, "unit": "ft³"}
